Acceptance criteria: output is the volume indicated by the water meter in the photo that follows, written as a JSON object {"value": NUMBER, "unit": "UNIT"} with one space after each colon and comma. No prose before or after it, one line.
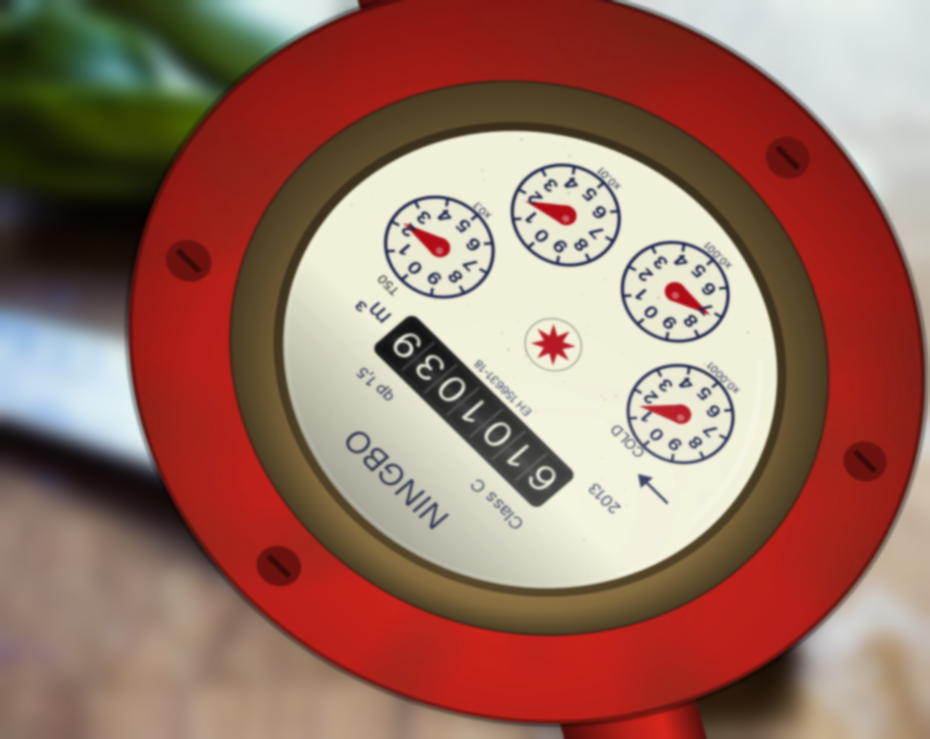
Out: {"value": 6101039.2171, "unit": "m³"}
